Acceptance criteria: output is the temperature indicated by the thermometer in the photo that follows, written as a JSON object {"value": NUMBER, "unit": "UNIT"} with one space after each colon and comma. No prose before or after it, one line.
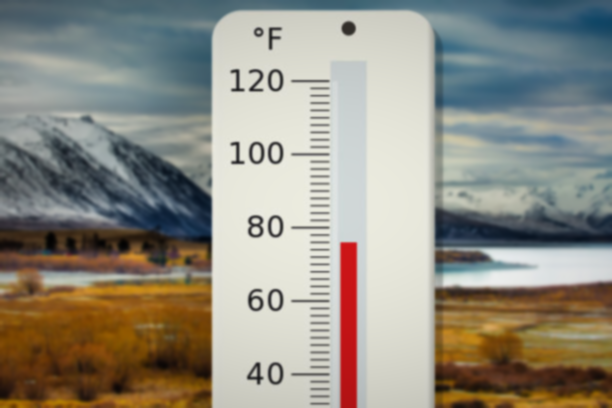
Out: {"value": 76, "unit": "°F"}
